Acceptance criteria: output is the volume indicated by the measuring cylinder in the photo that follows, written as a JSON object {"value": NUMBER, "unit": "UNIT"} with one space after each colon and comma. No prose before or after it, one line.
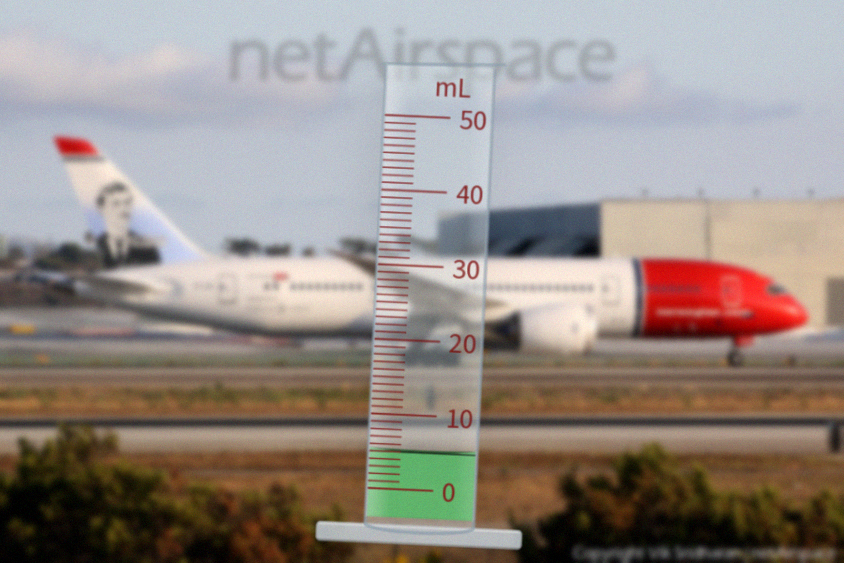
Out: {"value": 5, "unit": "mL"}
